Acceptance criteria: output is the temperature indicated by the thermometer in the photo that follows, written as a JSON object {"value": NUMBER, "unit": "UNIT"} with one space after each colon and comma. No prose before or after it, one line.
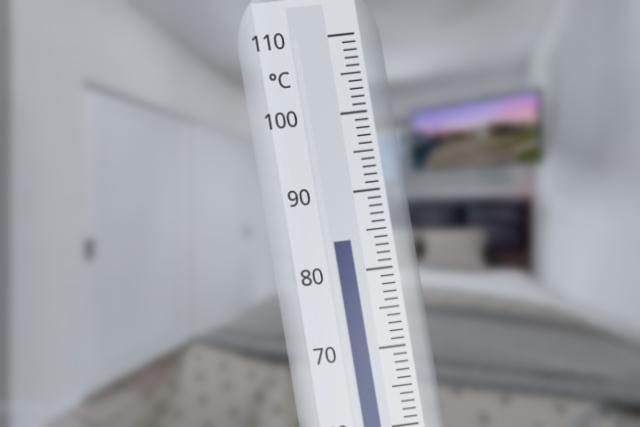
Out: {"value": 84, "unit": "°C"}
